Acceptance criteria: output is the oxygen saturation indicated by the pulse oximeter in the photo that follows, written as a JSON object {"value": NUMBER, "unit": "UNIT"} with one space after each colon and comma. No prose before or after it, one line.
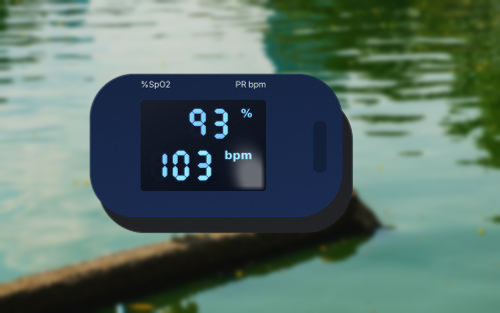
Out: {"value": 93, "unit": "%"}
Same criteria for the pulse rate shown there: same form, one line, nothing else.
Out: {"value": 103, "unit": "bpm"}
